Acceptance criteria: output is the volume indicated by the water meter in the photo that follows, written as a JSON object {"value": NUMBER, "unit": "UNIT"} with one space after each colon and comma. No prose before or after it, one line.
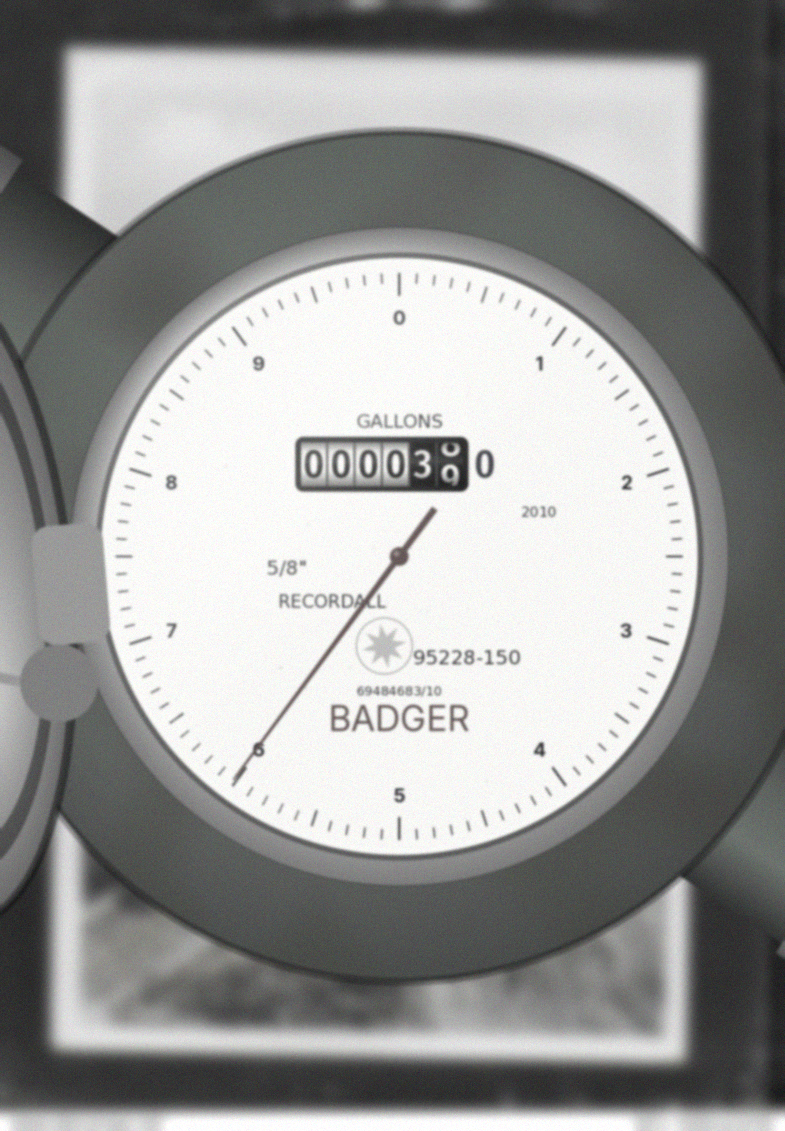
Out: {"value": 386.0, "unit": "gal"}
